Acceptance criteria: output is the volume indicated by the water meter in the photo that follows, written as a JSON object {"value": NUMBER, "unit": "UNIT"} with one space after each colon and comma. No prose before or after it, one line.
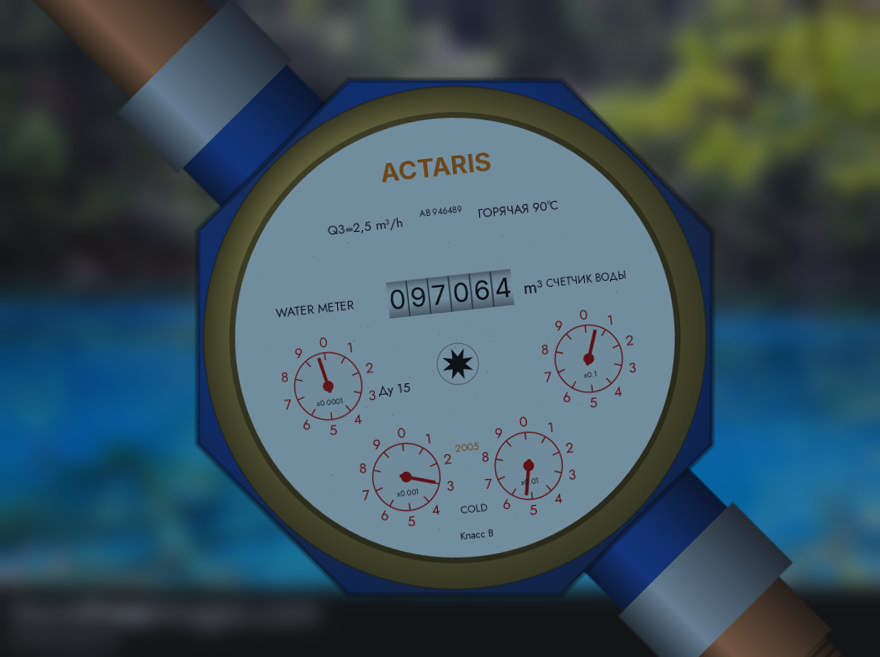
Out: {"value": 97064.0529, "unit": "m³"}
